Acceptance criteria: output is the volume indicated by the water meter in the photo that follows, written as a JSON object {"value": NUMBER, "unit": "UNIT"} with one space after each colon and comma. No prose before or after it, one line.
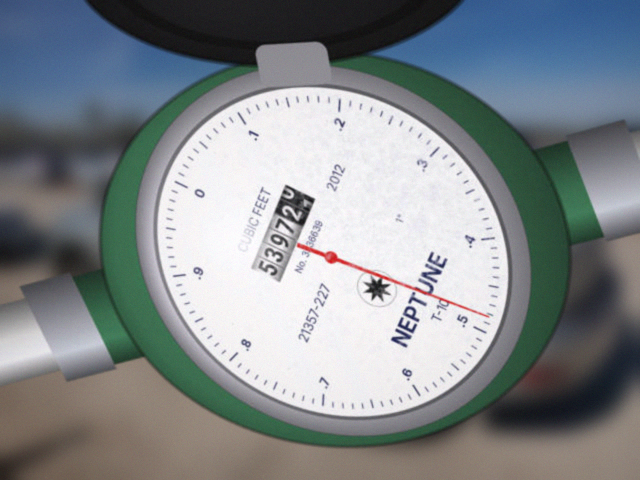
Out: {"value": 539720.48, "unit": "ft³"}
